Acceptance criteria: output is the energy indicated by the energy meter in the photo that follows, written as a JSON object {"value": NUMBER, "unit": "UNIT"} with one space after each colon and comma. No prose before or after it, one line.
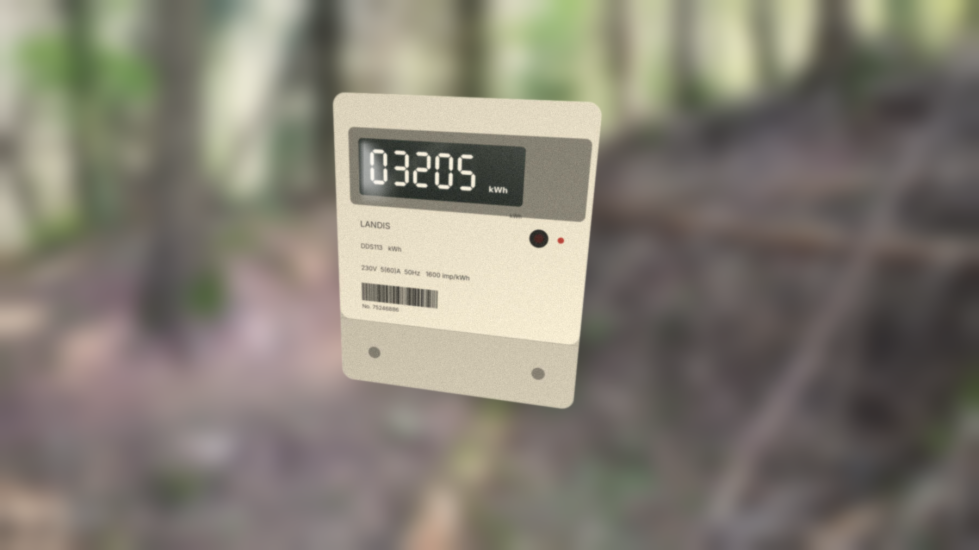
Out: {"value": 3205, "unit": "kWh"}
